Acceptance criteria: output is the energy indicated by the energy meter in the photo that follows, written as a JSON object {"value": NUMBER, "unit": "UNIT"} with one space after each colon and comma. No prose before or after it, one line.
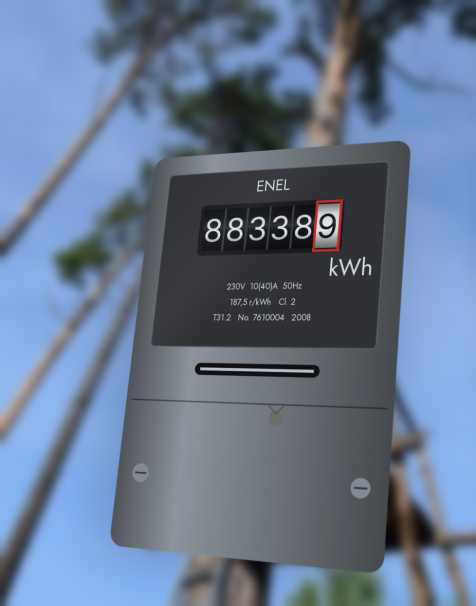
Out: {"value": 88338.9, "unit": "kWh"}
